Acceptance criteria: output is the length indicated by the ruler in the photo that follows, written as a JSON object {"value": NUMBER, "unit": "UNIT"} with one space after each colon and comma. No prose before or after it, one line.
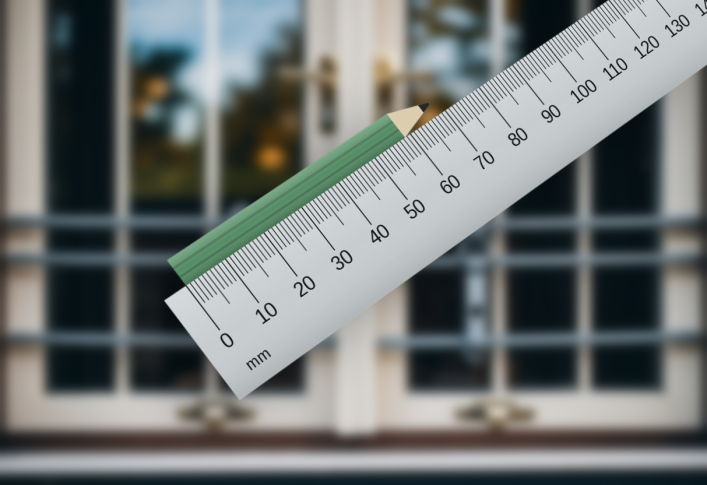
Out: {"value": 68, "unit": "mm"}
